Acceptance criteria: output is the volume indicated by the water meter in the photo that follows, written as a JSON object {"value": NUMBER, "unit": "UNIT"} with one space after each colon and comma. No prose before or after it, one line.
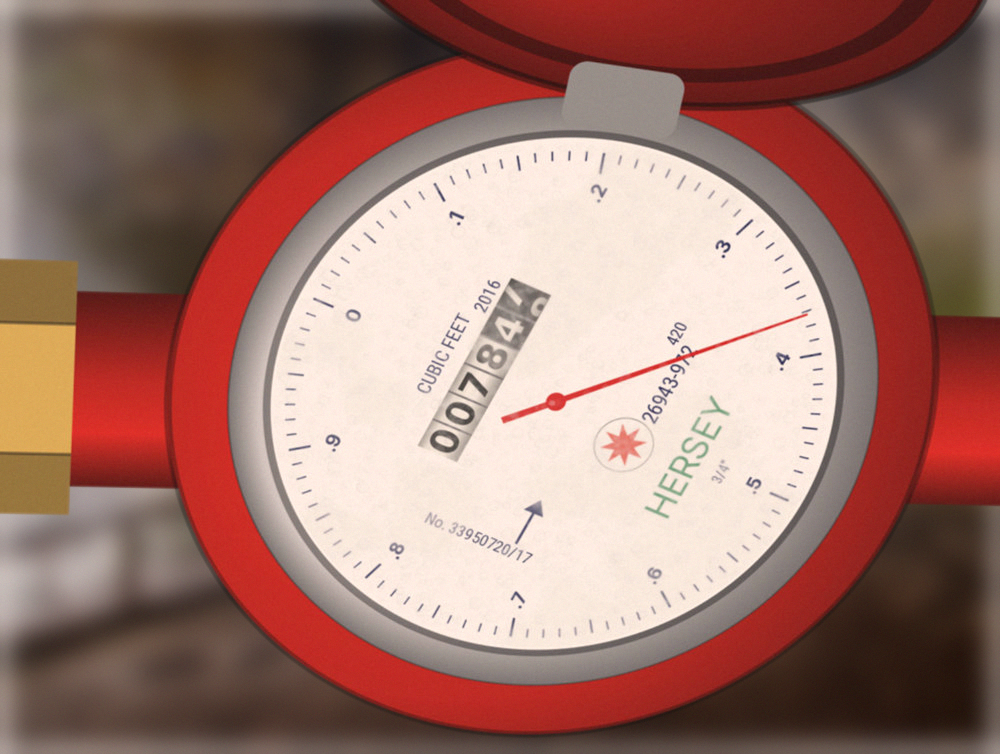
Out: {"value": 7847.37, "unit": "ft³"}
